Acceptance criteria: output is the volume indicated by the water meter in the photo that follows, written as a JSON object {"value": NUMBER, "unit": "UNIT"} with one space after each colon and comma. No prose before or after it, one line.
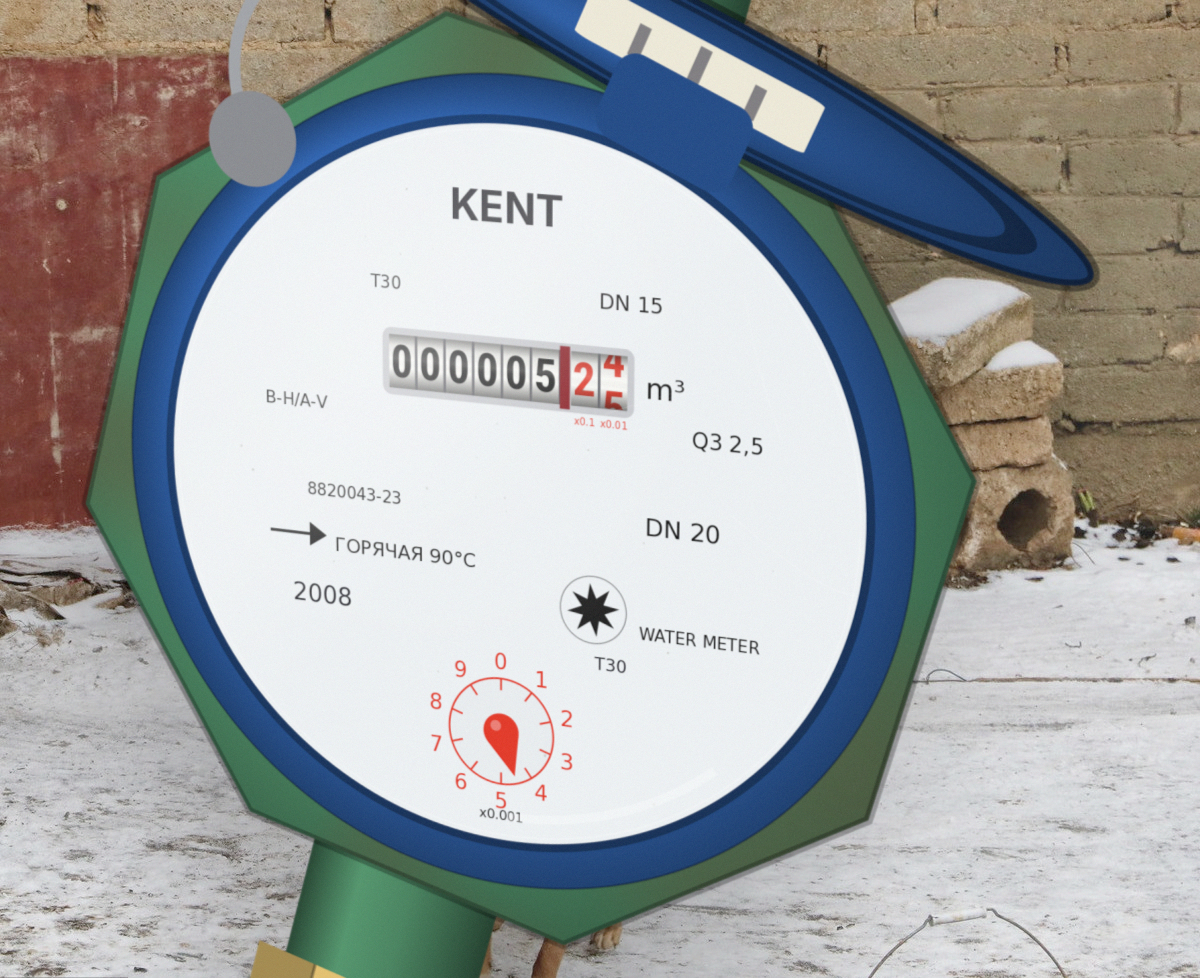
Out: {"value": 5.244, "unit": "m³"}
